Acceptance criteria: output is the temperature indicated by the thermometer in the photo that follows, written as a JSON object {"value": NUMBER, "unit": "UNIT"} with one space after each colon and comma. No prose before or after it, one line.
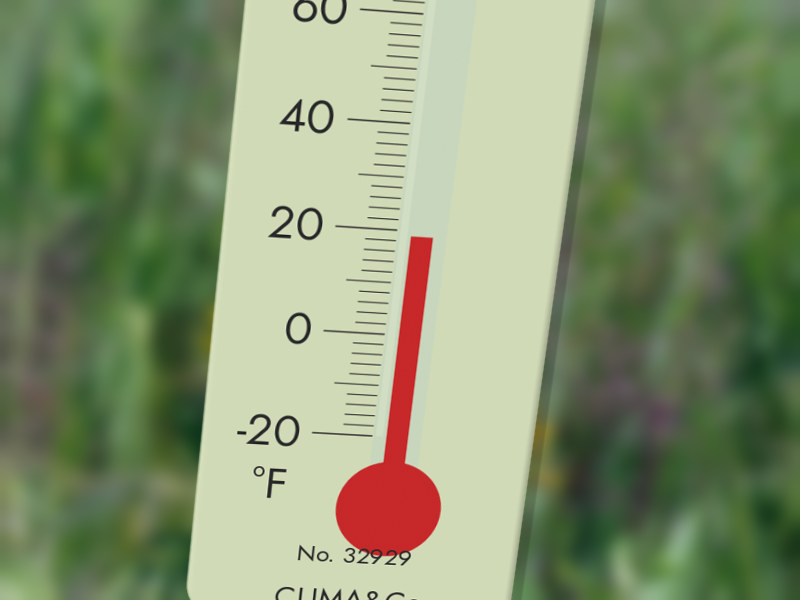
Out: {"value": 19, "unit": "°F"}
